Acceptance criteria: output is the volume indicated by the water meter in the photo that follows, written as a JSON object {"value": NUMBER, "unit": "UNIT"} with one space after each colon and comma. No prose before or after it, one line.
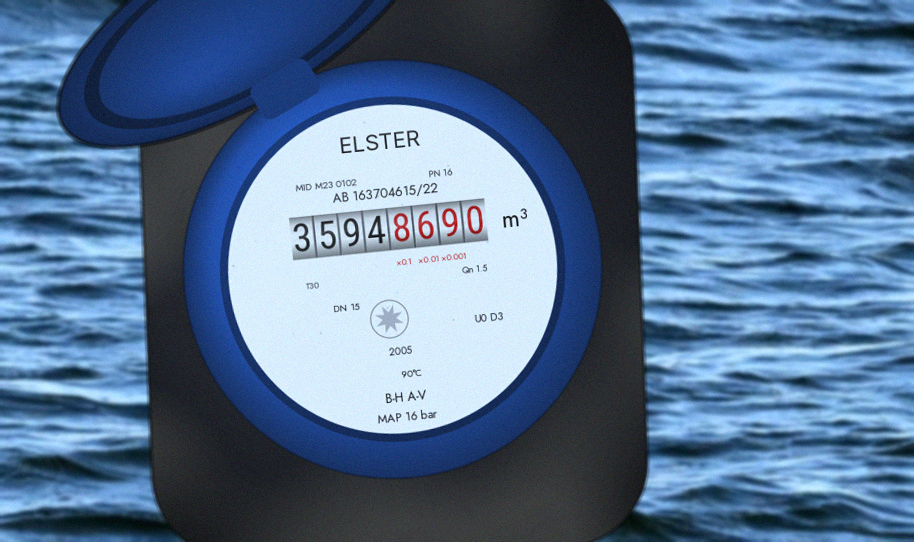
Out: {"value": 3594.8690, "unit": "m³"}
